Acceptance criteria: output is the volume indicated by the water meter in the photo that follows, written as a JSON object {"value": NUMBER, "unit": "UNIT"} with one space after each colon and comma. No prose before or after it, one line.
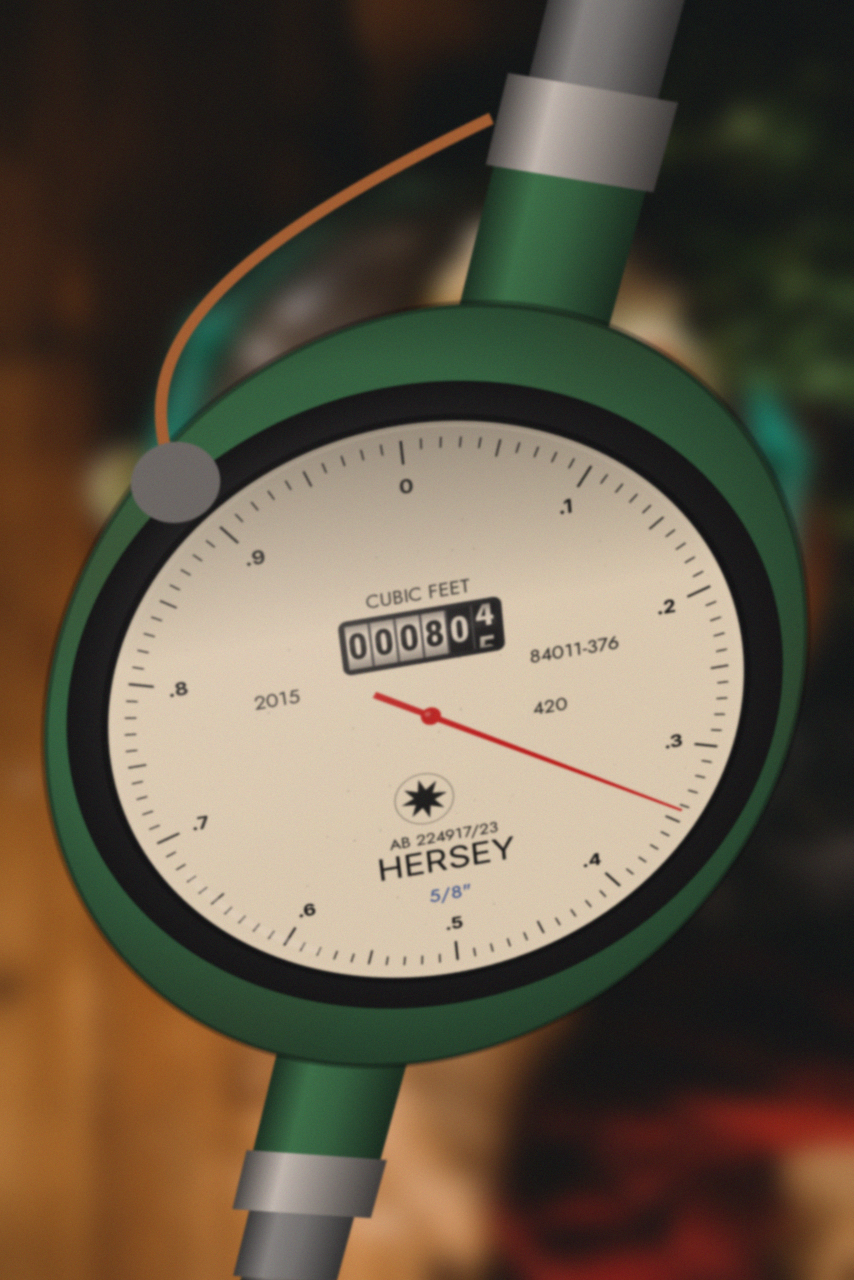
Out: {"value": 804.34, "unit": "ft³"}
